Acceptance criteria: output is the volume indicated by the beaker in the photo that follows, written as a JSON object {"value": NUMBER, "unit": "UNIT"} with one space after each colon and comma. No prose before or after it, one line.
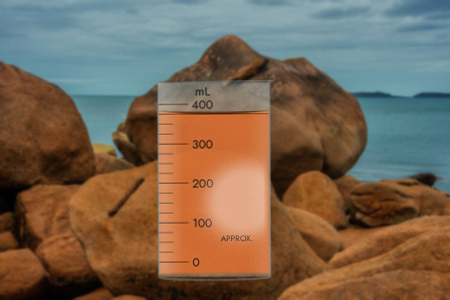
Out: {"value": 375, "unit": "mL"}
